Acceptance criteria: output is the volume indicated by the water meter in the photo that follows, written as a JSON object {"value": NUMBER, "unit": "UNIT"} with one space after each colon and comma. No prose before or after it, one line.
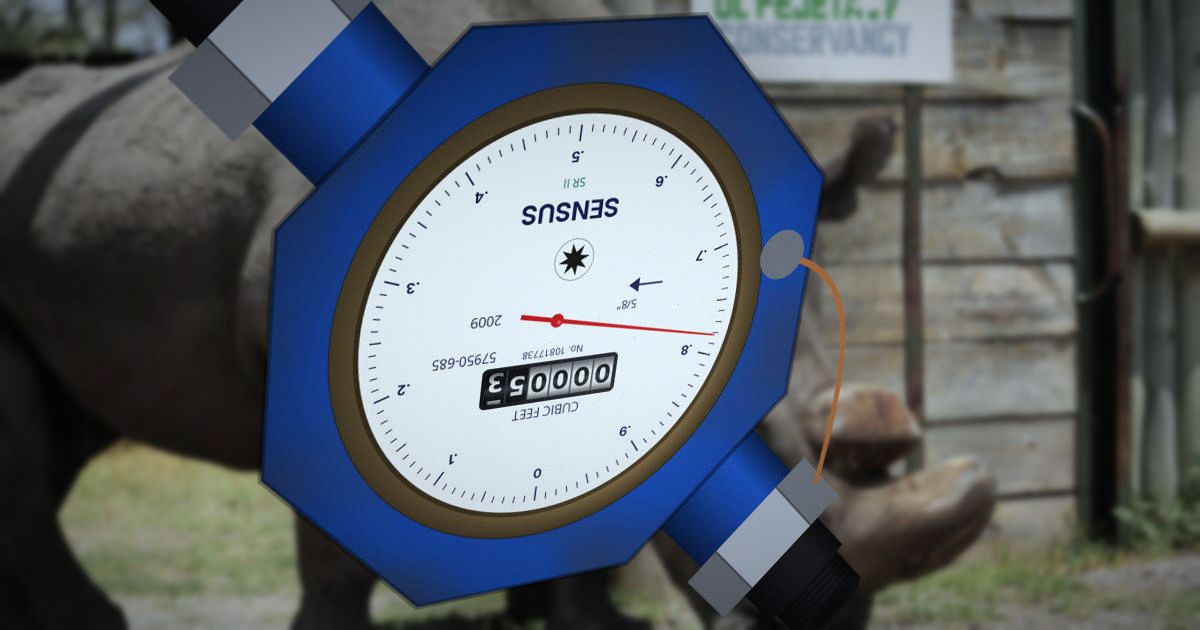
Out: {"value": 52.78, "unit": "ft³"}
